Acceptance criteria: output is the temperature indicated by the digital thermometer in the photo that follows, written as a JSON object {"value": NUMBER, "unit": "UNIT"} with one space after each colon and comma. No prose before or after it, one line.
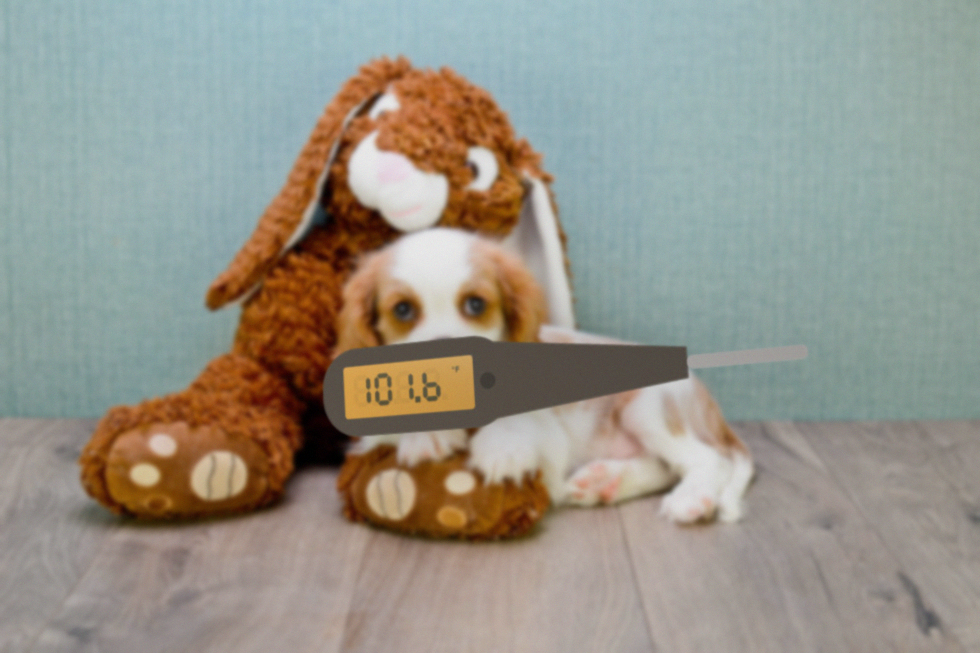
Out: {"value": 101.6, "unit": "°F"}
